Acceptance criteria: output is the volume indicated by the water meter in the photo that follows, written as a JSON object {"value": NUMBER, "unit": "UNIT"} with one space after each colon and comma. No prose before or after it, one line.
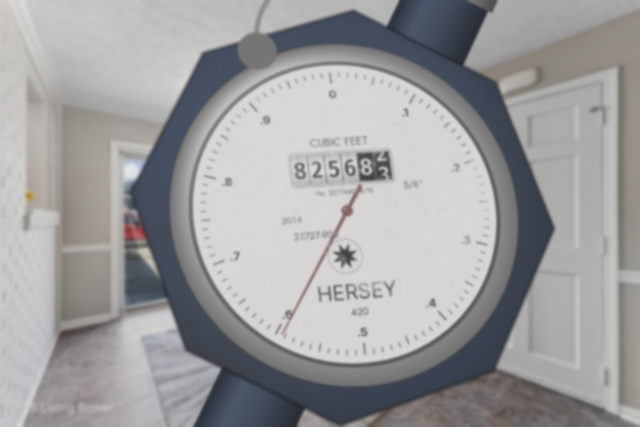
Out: {"value": 825682.59, "unit": "ft³"}
